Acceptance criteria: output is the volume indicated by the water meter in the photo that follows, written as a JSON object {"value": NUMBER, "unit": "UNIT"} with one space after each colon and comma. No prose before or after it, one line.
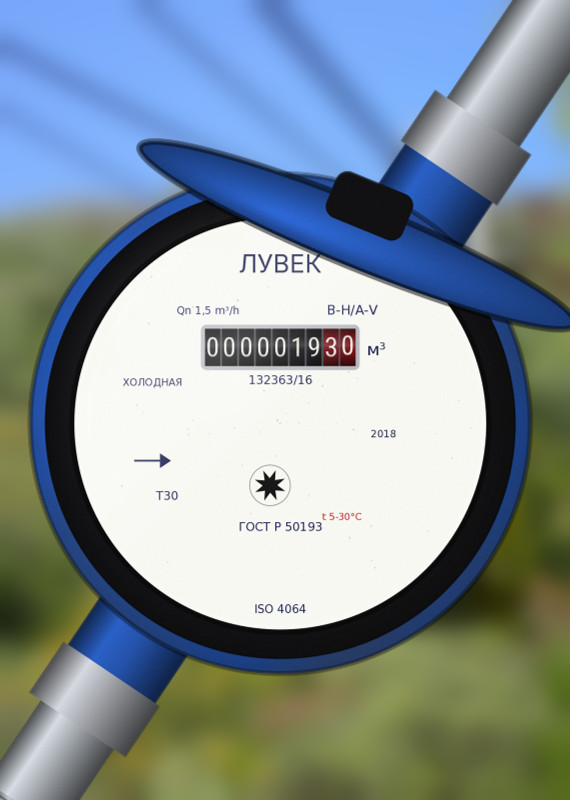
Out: {"value": 19.30, "unit": "m³"}
